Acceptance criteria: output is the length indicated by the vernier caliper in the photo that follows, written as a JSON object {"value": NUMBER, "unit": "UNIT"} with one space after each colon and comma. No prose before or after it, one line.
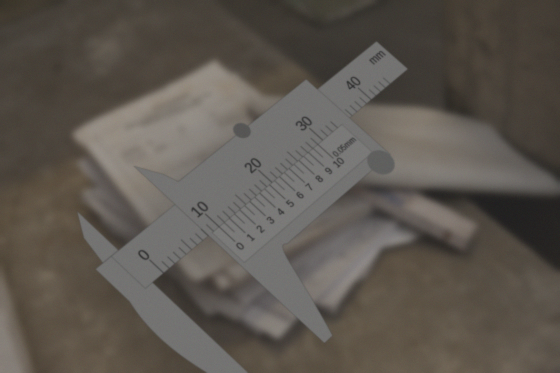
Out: {"value": 10.0, "unit": "mm"}
